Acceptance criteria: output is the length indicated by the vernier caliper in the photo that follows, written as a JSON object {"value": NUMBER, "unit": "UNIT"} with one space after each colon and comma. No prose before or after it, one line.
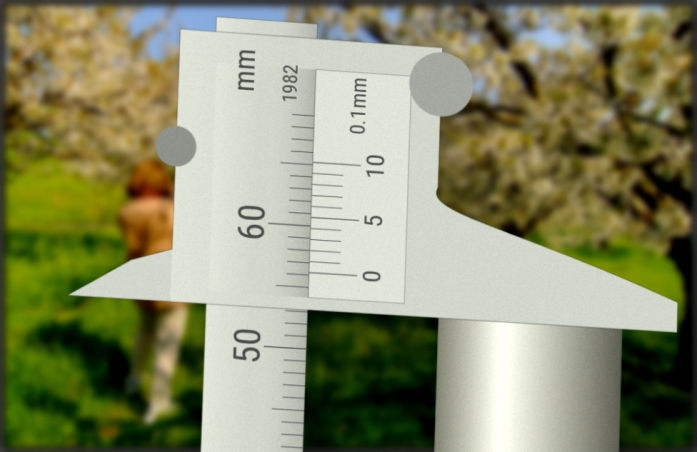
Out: {"value": 56.2, "unit": "mm"}
